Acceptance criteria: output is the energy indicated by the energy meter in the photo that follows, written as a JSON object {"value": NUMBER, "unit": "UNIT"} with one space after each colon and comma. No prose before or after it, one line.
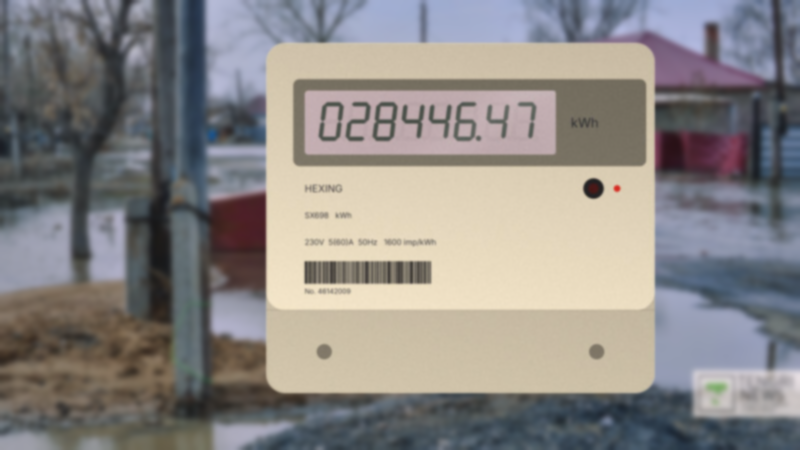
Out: {"value": 28446.47, "unit": "kWh"}
